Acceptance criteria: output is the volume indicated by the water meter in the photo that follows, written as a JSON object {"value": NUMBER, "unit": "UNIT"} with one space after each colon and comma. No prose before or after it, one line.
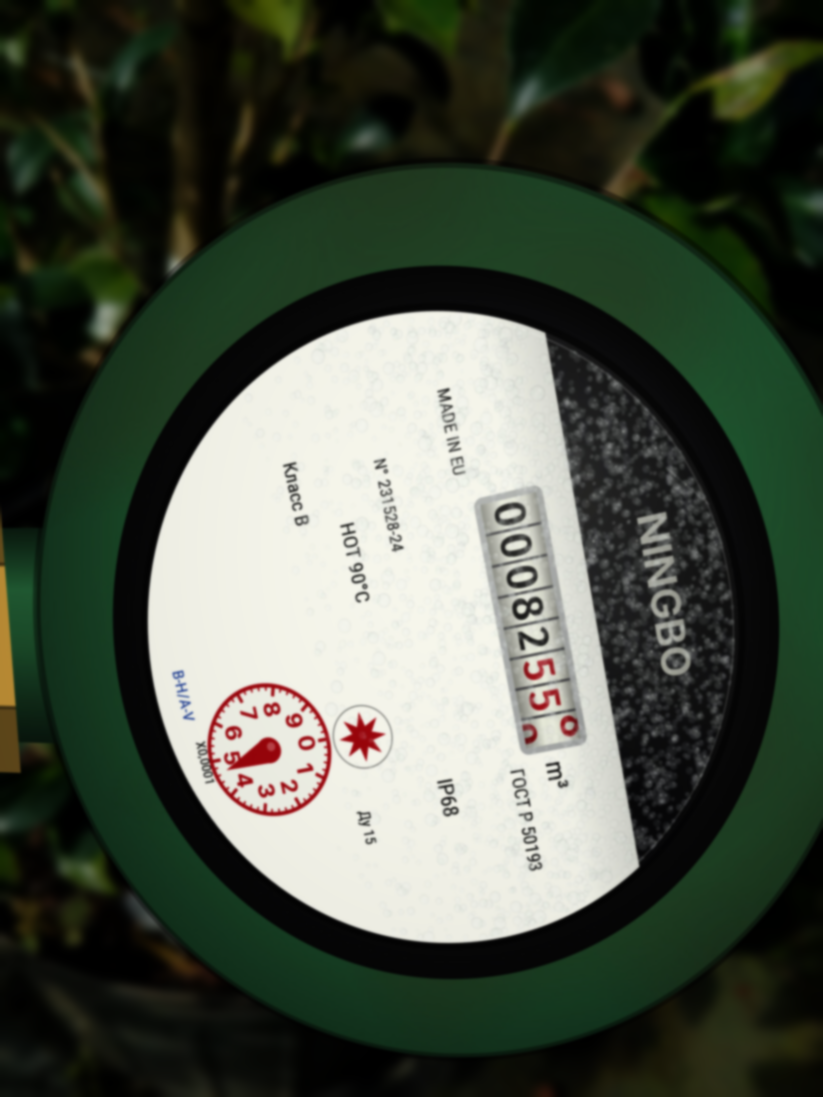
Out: {"value": 82.5584, "unit": "m³"}
